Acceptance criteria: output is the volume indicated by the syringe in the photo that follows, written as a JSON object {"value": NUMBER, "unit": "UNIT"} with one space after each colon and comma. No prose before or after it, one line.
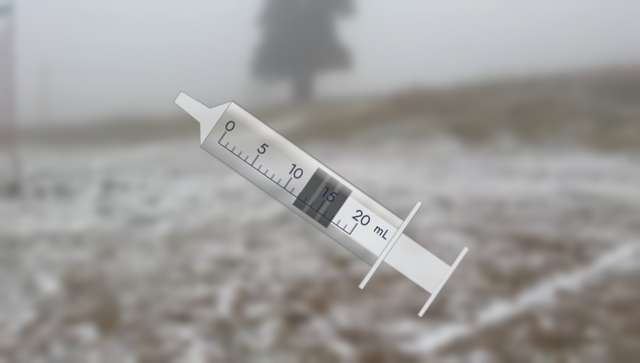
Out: {"value": 12, "unit": "mL"}
